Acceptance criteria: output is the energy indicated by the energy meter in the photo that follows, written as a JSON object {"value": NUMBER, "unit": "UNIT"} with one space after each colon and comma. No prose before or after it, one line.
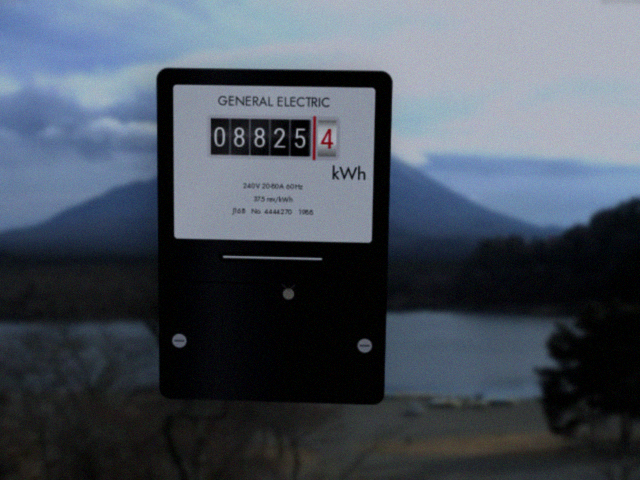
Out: {"value": 8825.4, "unit": "kWh"}
